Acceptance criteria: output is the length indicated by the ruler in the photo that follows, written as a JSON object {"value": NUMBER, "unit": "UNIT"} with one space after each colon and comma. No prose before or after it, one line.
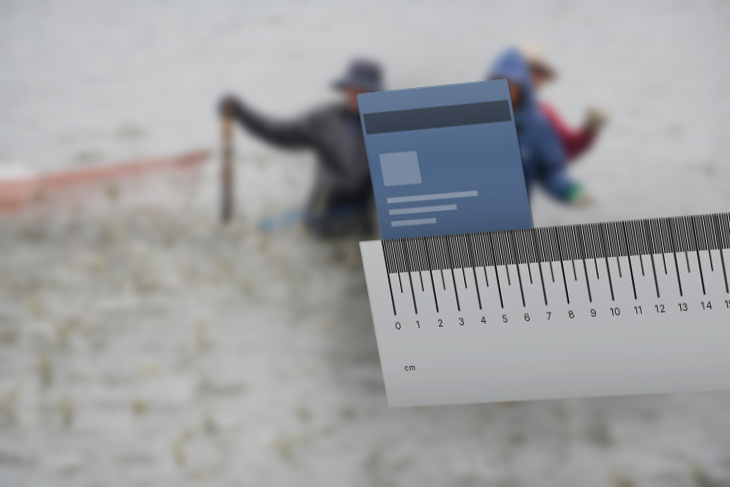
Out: {"value": 7, "unit": "cm"}
